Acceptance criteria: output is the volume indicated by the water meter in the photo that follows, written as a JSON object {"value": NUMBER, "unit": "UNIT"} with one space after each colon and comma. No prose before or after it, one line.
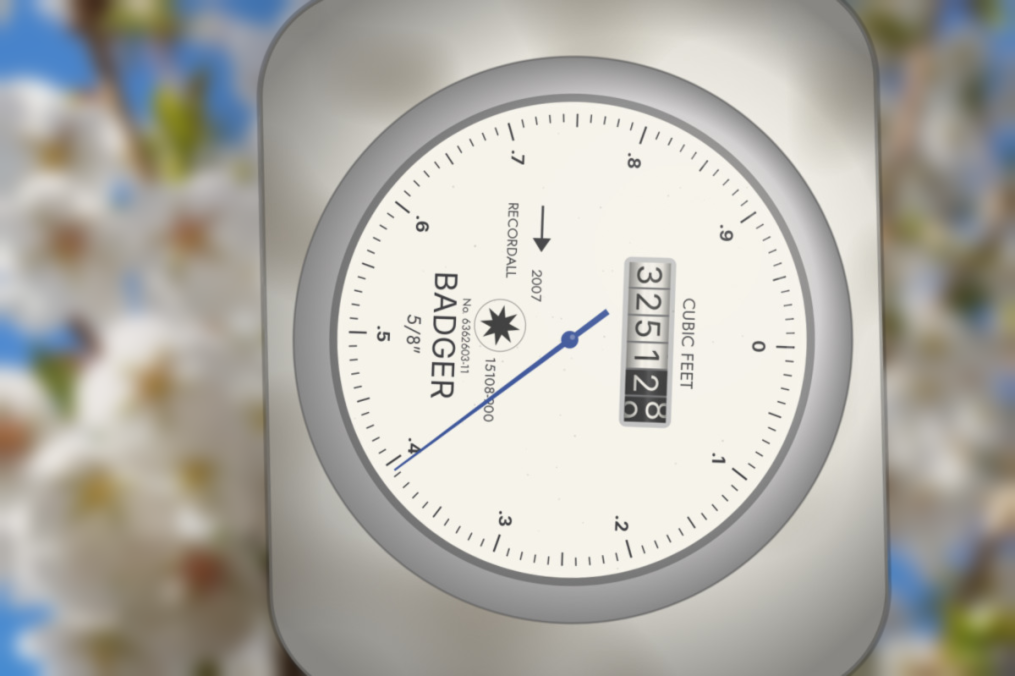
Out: {"value": 325128.39, "unit": "ft³"}
